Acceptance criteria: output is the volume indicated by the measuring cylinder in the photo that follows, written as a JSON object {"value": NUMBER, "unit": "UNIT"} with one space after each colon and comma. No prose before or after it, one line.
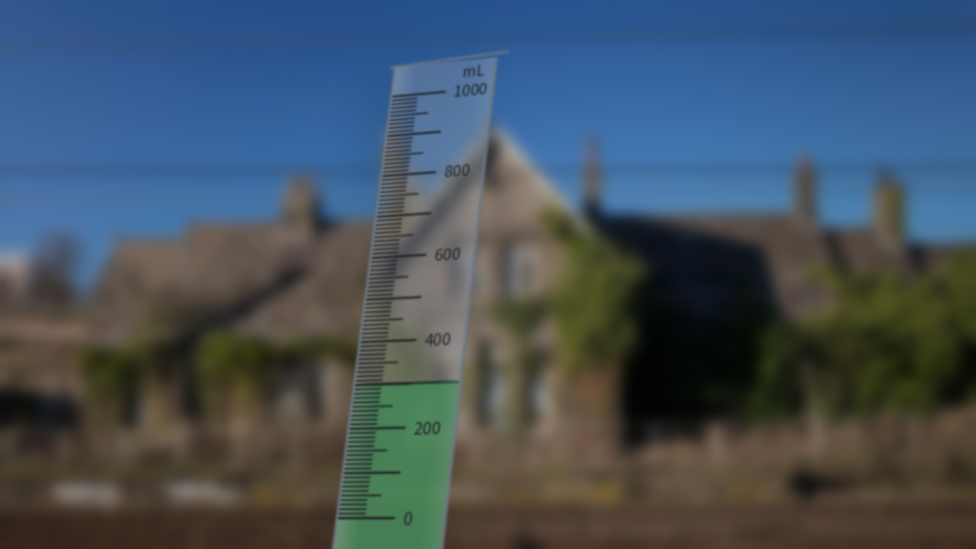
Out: {"value": 300, "unit": "mL"}
